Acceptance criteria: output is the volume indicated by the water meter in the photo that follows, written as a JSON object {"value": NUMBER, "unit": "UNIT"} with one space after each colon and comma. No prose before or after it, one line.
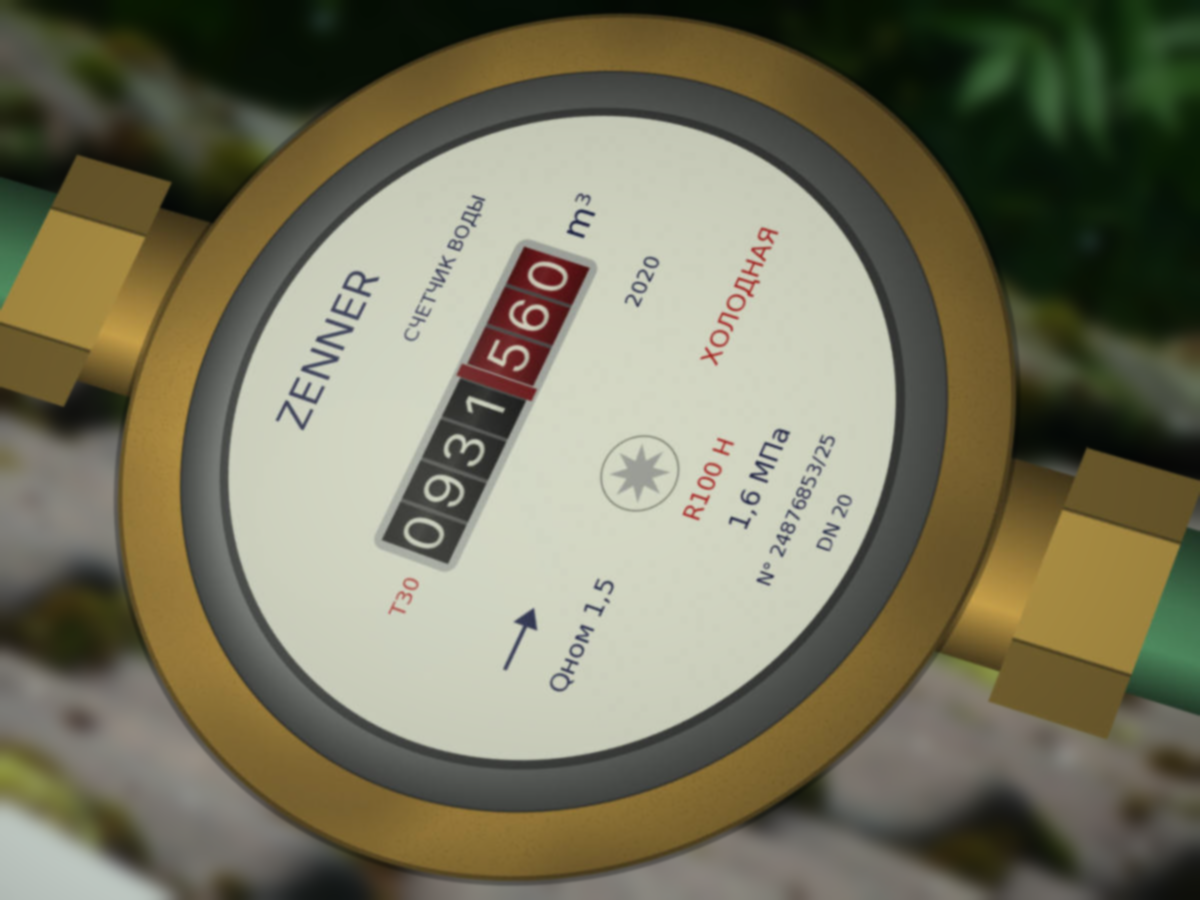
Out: {"value": 931.560, "unit": "m³"}
